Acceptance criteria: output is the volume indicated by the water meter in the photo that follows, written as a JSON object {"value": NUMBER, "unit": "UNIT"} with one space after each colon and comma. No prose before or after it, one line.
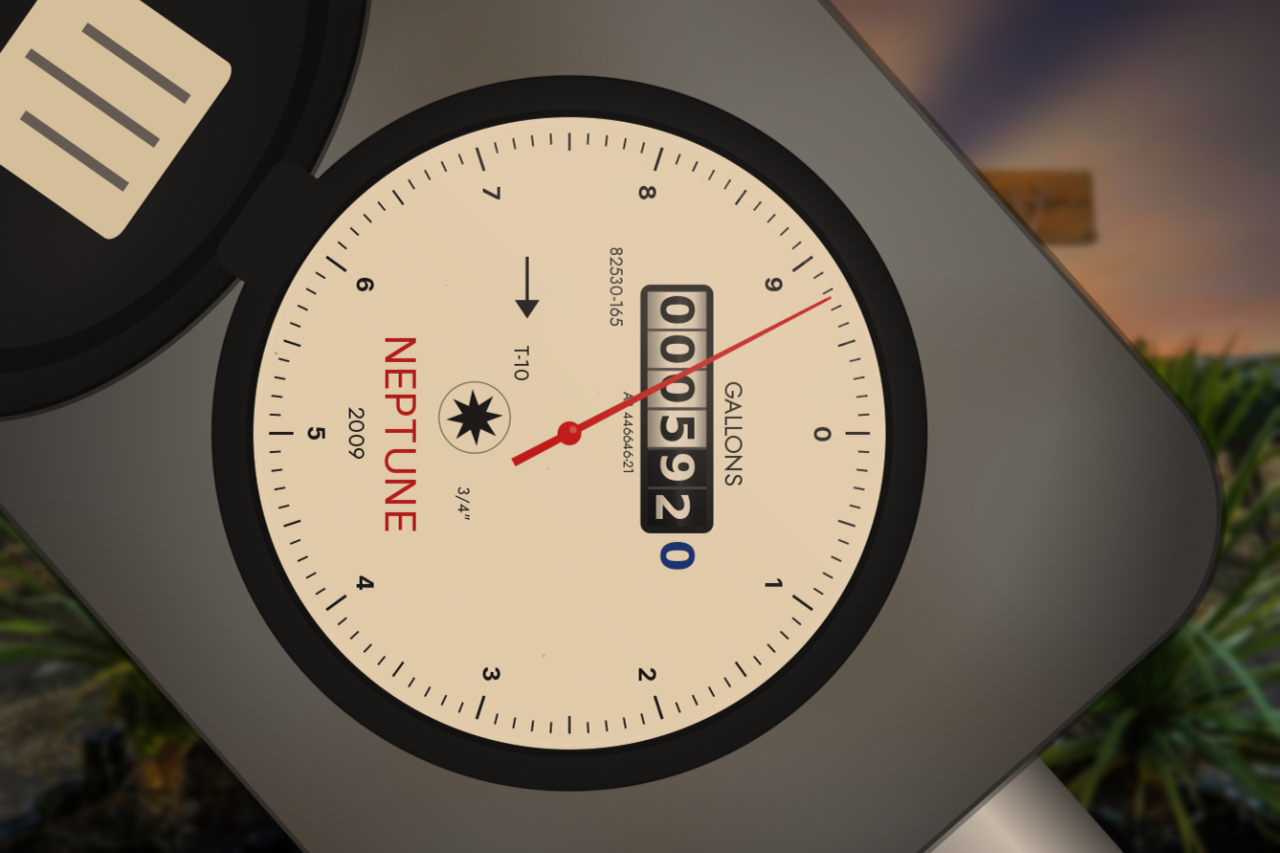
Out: {"value": 5919.2, "unit": "gal"}
